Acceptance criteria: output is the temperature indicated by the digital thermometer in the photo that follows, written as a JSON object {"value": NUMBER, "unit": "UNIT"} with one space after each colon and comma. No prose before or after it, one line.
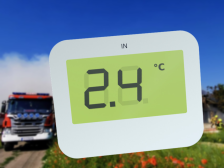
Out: {"value": 2.4, "unit": "°C"}
